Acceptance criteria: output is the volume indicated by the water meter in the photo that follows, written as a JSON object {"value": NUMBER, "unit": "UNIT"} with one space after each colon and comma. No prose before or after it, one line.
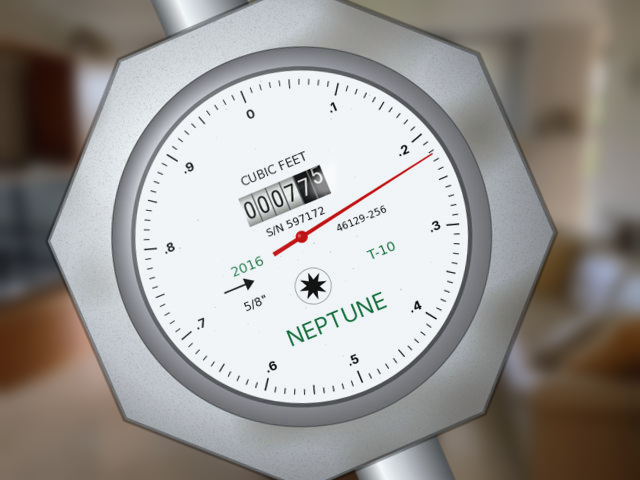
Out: {"value": 775.22, "unit": "ft³"}
